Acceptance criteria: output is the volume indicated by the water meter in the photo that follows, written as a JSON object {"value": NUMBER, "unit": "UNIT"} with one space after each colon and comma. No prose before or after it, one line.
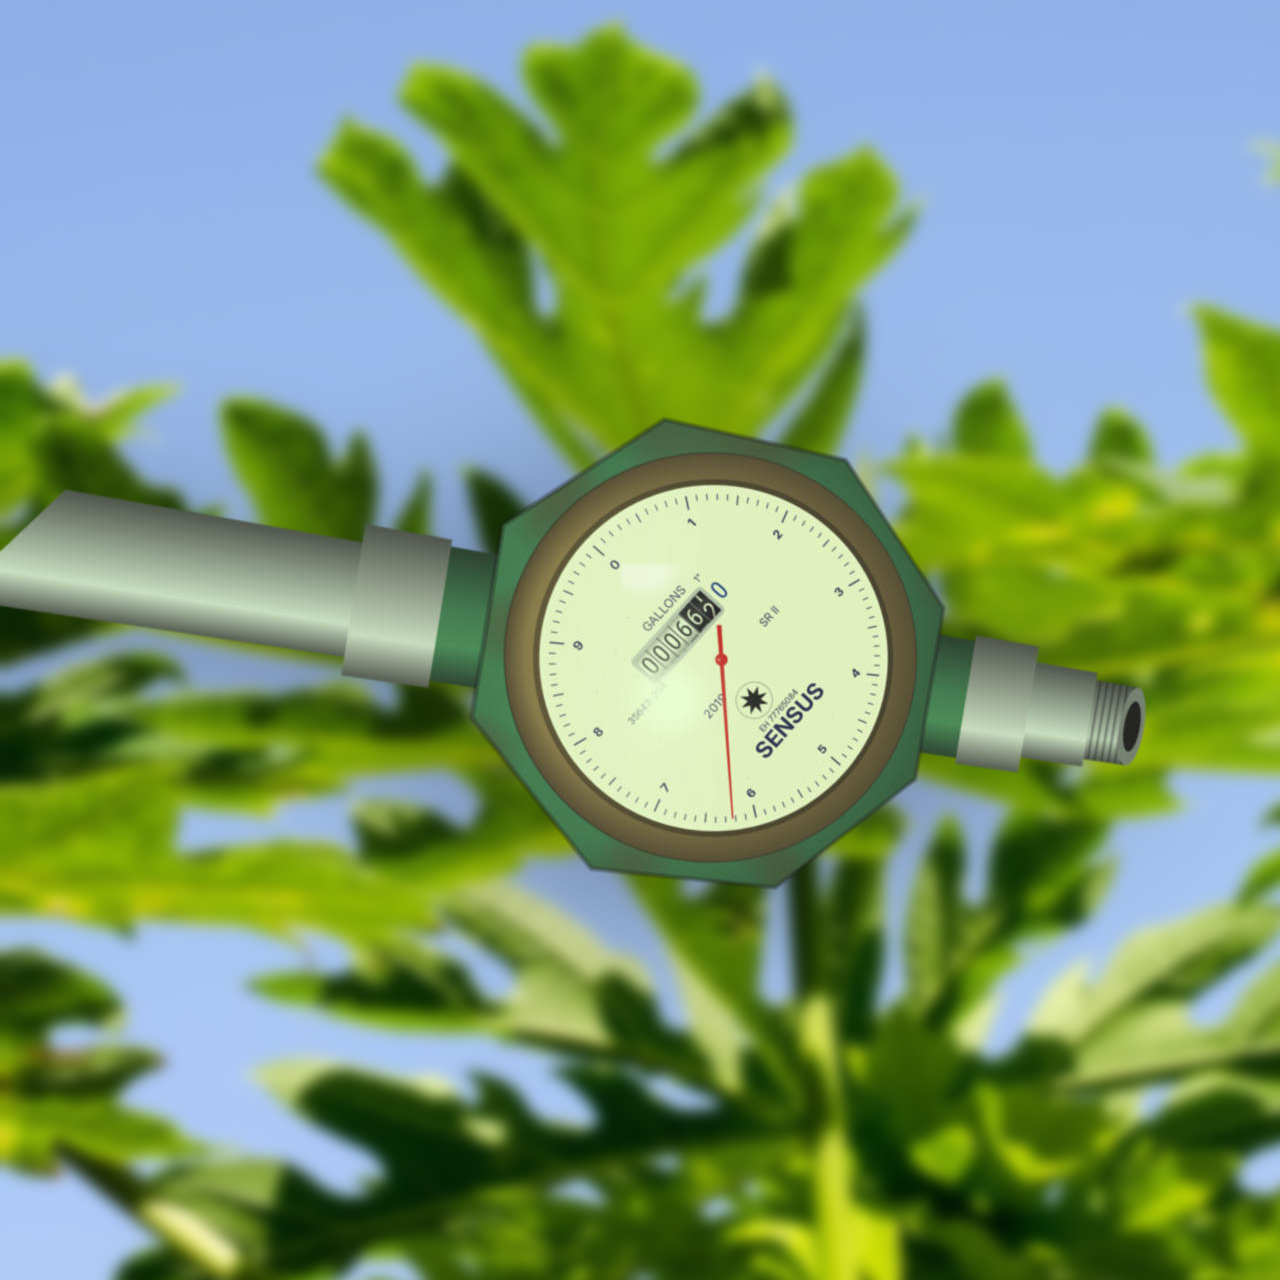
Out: {"value": 6616.2, "unit": "gal"}
